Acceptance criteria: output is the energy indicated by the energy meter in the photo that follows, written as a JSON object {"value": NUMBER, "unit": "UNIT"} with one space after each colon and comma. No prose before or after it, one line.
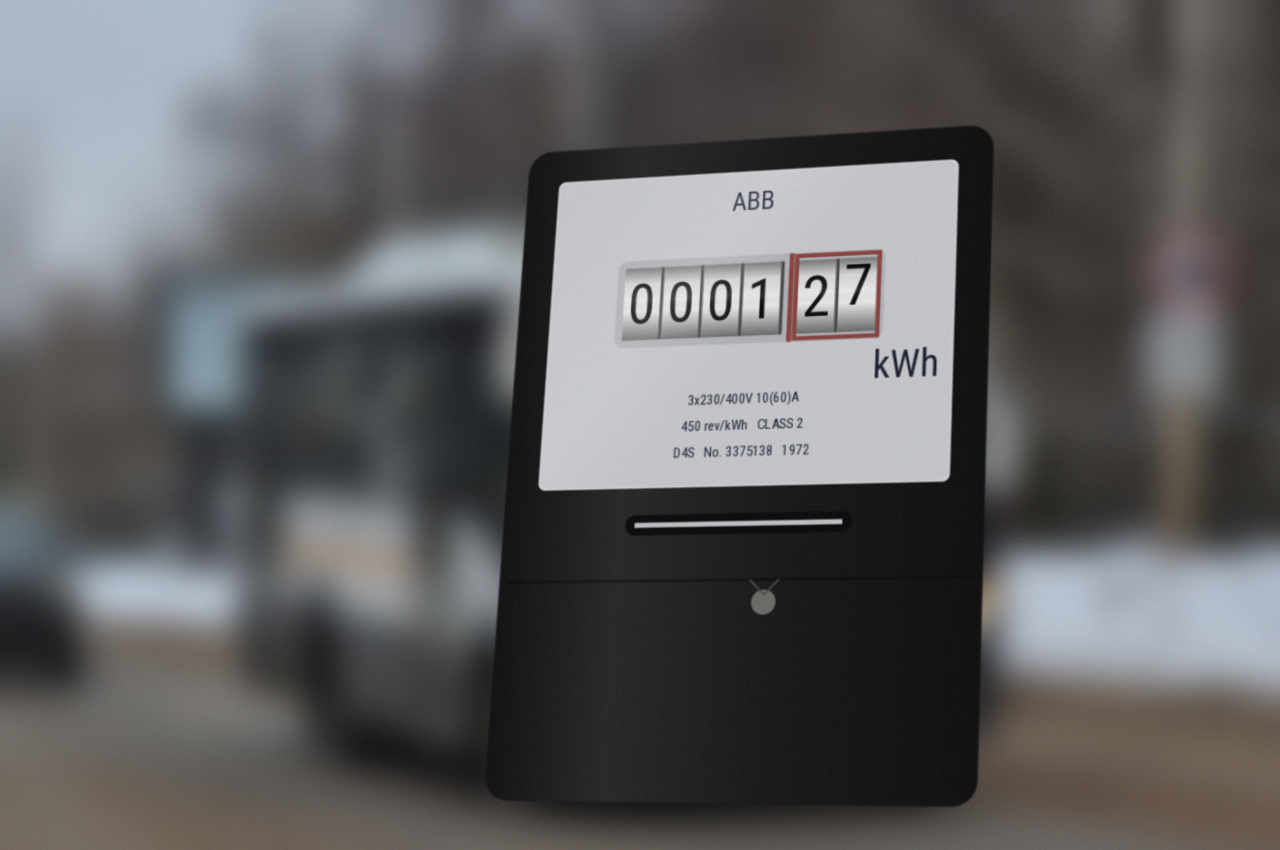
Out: {"value": 1.27, "unit": "kWh"}
